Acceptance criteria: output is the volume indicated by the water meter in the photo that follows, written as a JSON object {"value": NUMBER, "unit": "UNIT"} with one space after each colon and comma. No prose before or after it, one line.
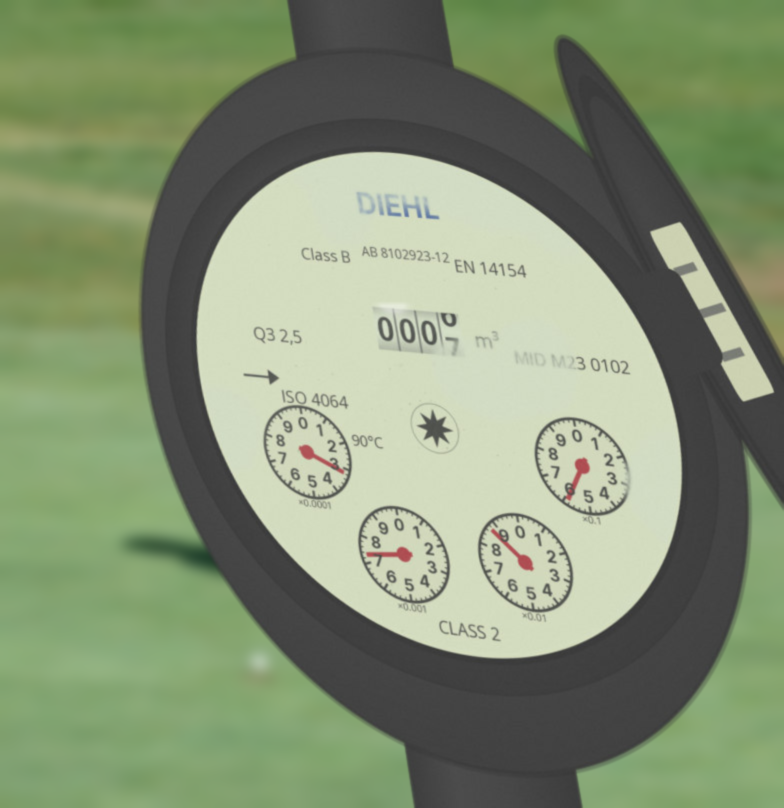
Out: {"value": 6.5873, "unit": "m³"}
